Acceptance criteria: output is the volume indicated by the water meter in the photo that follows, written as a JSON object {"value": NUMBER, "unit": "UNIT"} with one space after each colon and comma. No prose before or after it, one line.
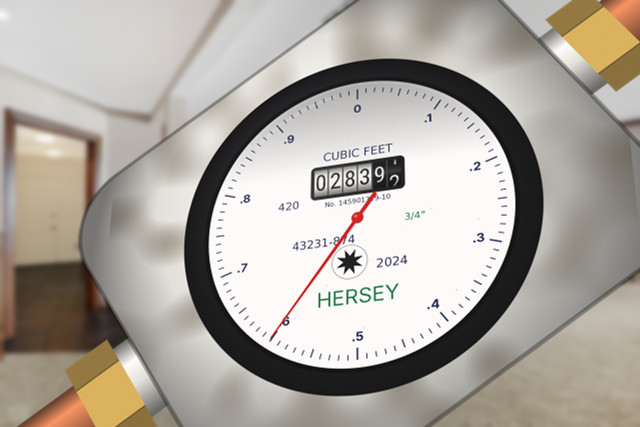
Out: {"value": 28391.60, "unit": "ft³"}
